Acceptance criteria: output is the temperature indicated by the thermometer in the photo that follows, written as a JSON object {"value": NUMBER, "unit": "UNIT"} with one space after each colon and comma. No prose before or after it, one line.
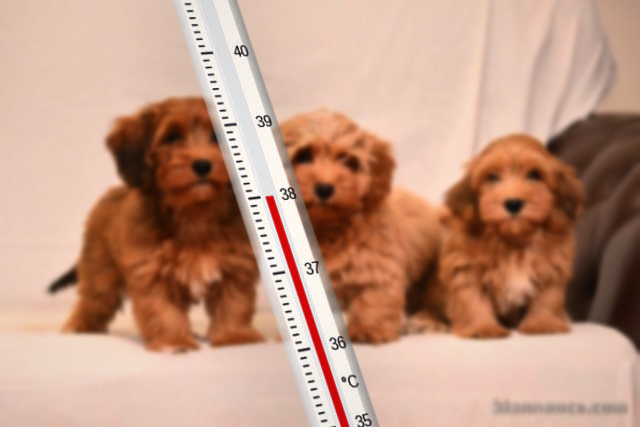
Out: {"value": 38, "unit": "°C"}
